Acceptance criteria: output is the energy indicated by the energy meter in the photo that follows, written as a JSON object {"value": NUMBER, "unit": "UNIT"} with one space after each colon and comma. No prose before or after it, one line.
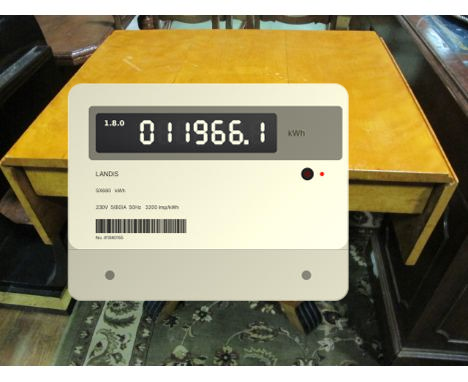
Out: {"value": 11966.1, "unit": "kWh"}
